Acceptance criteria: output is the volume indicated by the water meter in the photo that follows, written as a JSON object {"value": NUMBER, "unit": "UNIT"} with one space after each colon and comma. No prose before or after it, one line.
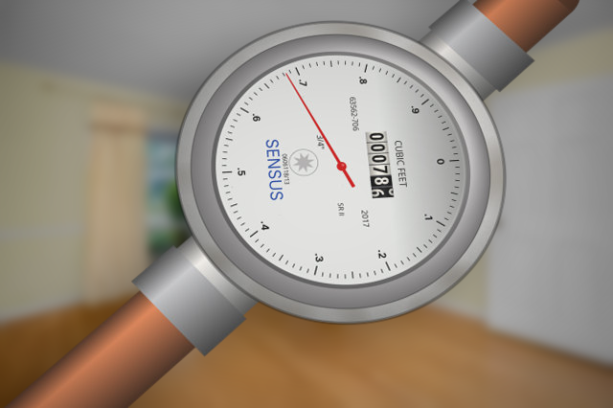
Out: {"value": 785.68, "unit": "ft³"}
